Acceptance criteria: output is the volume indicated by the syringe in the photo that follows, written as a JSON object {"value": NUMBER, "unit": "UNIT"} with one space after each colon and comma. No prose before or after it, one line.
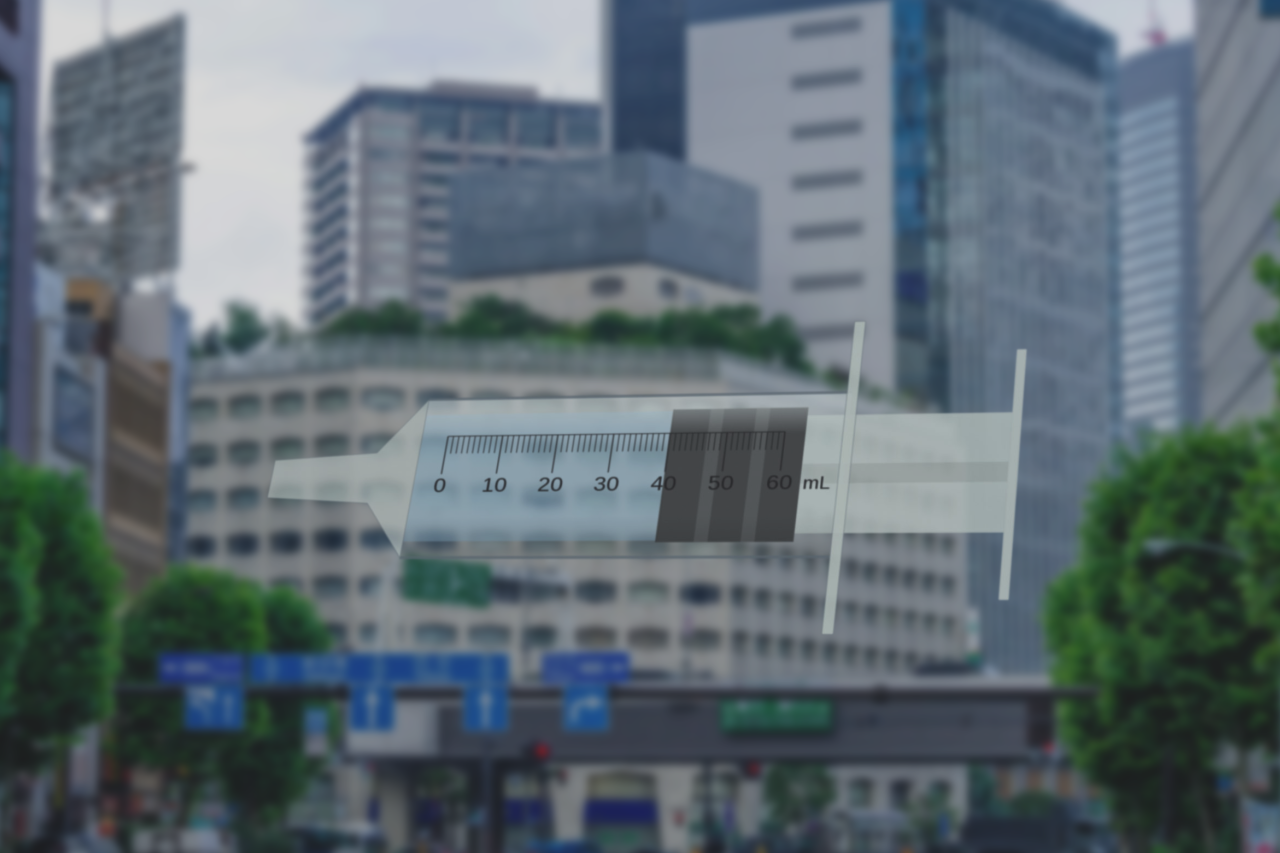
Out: {"value": 40, "unit": "mL"}
